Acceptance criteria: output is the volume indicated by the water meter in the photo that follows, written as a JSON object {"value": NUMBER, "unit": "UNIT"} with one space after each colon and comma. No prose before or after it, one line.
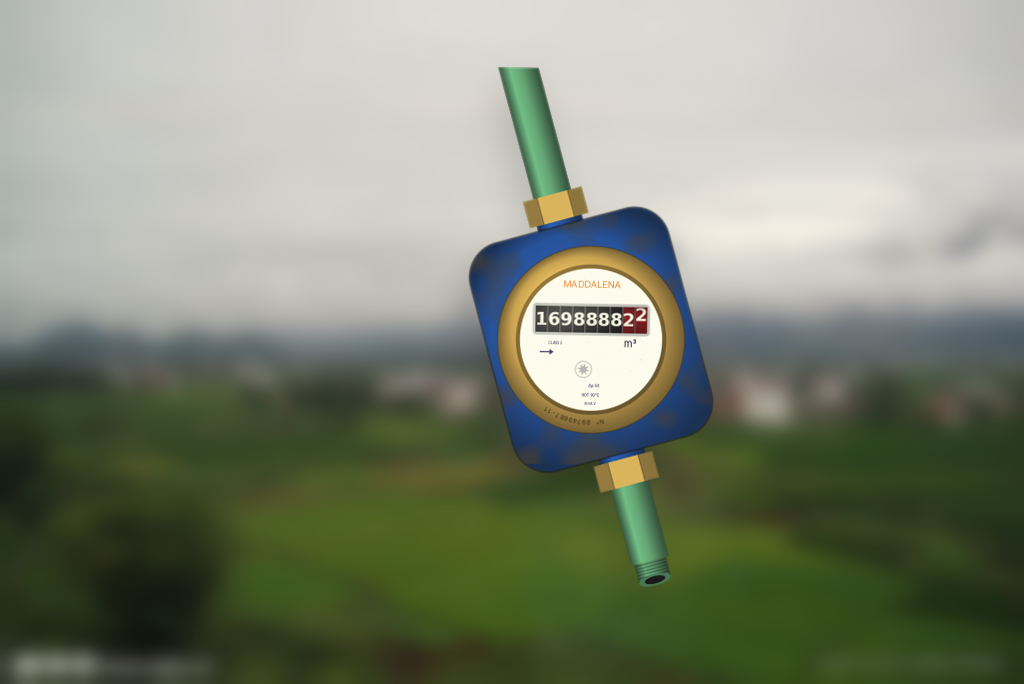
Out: {"value": 1698888.22, "unit": "m³"}
